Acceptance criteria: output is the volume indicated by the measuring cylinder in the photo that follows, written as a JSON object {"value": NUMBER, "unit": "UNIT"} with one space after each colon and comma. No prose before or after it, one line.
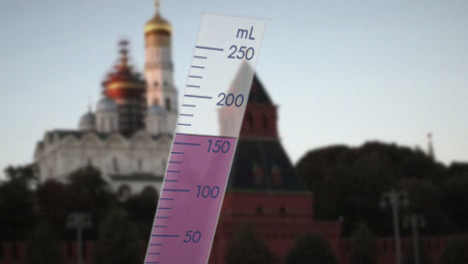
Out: {"value": 160, "unit": "mL"}
